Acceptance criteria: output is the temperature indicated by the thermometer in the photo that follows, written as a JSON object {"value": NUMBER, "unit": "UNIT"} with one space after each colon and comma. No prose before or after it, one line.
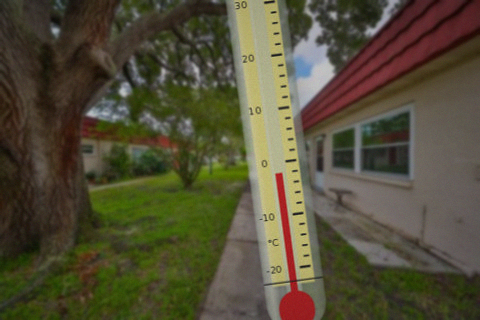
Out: {"value": -2, "unit": "°C"}
